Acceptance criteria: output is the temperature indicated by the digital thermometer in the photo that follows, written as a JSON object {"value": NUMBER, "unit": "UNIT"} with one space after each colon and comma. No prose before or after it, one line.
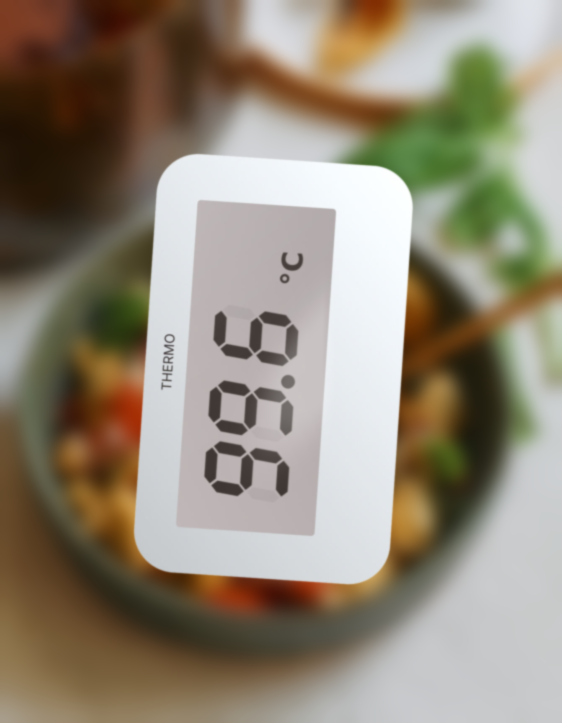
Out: {"value": 99.6, "unit": "°C"}
